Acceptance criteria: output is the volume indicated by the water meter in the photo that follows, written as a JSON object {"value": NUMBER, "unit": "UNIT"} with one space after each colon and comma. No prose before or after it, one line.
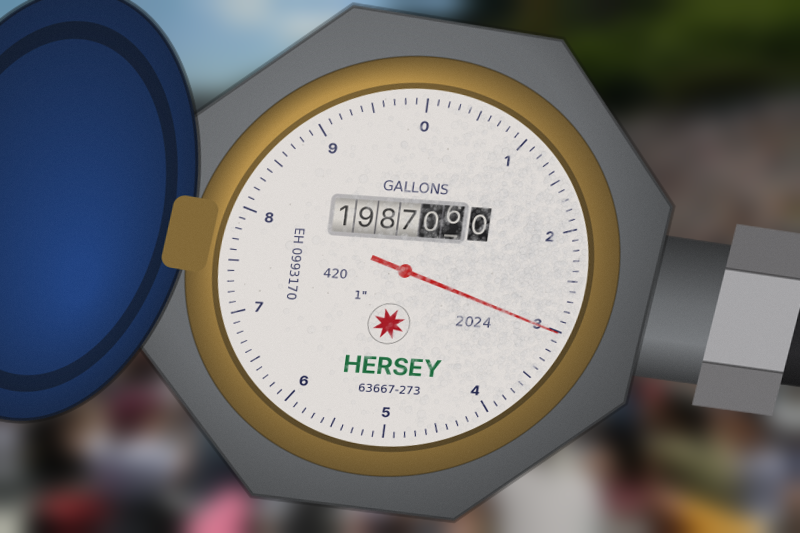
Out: {"value": 1987063.0, "unit": "gal"}
